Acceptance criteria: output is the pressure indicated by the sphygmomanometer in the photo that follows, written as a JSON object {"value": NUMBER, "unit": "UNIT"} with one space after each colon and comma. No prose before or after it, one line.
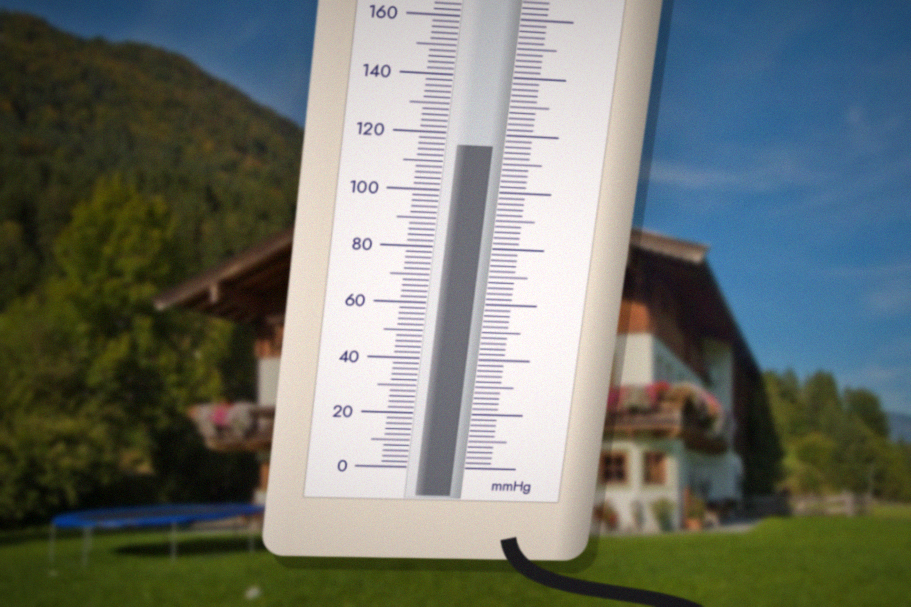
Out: {"value": 116, "unit": "mmHg"}
